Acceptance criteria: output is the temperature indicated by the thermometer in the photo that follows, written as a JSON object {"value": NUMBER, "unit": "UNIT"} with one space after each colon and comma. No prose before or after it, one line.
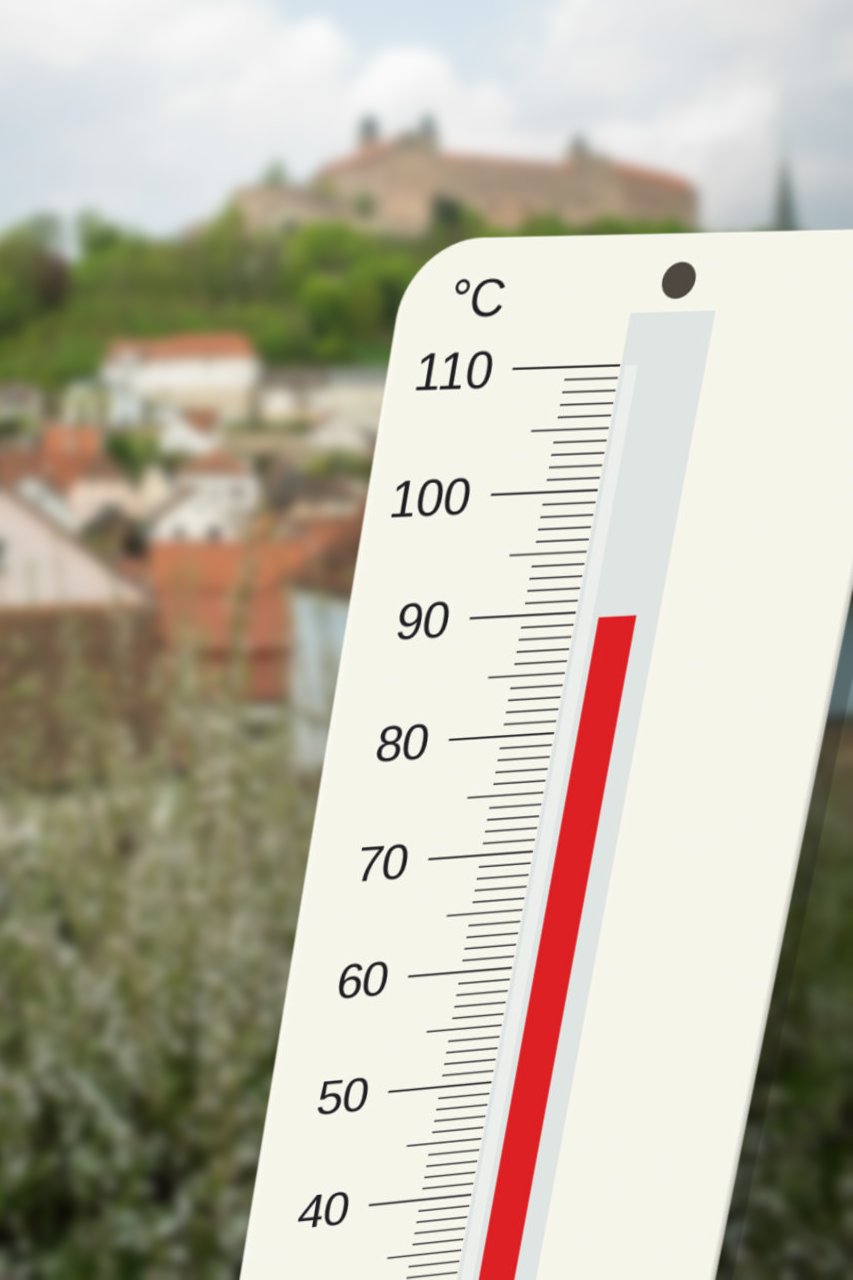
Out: {"value": 89.5, "unit": "°C"}
